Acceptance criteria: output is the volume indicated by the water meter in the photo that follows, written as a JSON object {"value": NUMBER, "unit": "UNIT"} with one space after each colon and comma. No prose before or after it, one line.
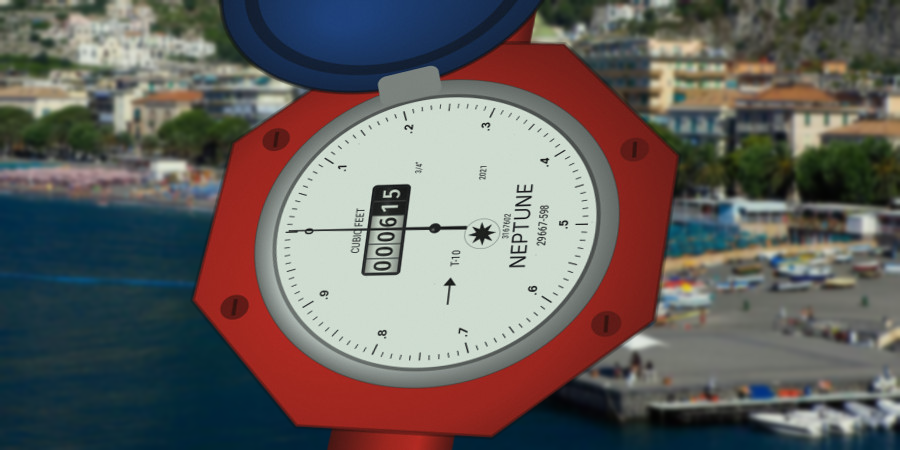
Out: {"value": 615.00, "unit": "ft³"}
